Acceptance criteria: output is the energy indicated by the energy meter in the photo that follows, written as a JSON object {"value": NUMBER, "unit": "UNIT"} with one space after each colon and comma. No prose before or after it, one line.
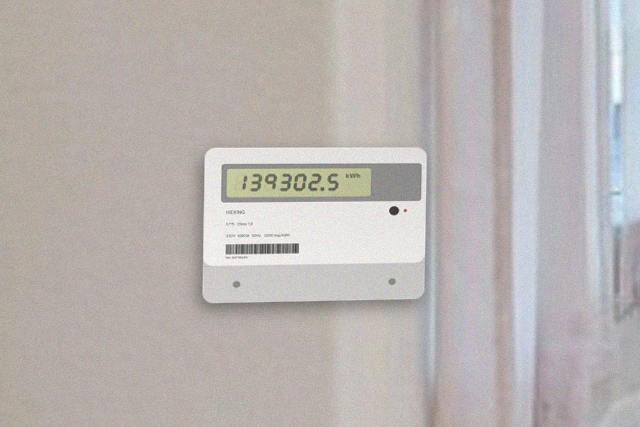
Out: {"value": 139302.5, "unit": "kWh"}
